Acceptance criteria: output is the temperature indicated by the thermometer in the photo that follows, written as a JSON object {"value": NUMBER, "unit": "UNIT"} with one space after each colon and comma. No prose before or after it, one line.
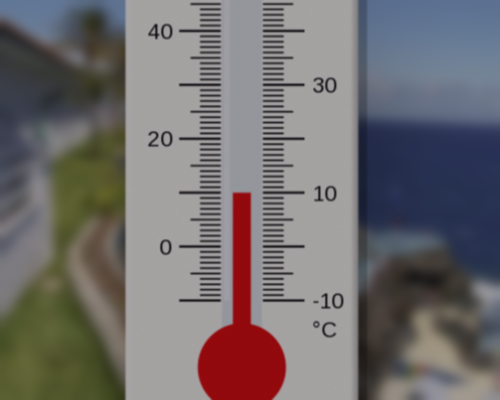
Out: {"value": 10, "unit": "°C"}
